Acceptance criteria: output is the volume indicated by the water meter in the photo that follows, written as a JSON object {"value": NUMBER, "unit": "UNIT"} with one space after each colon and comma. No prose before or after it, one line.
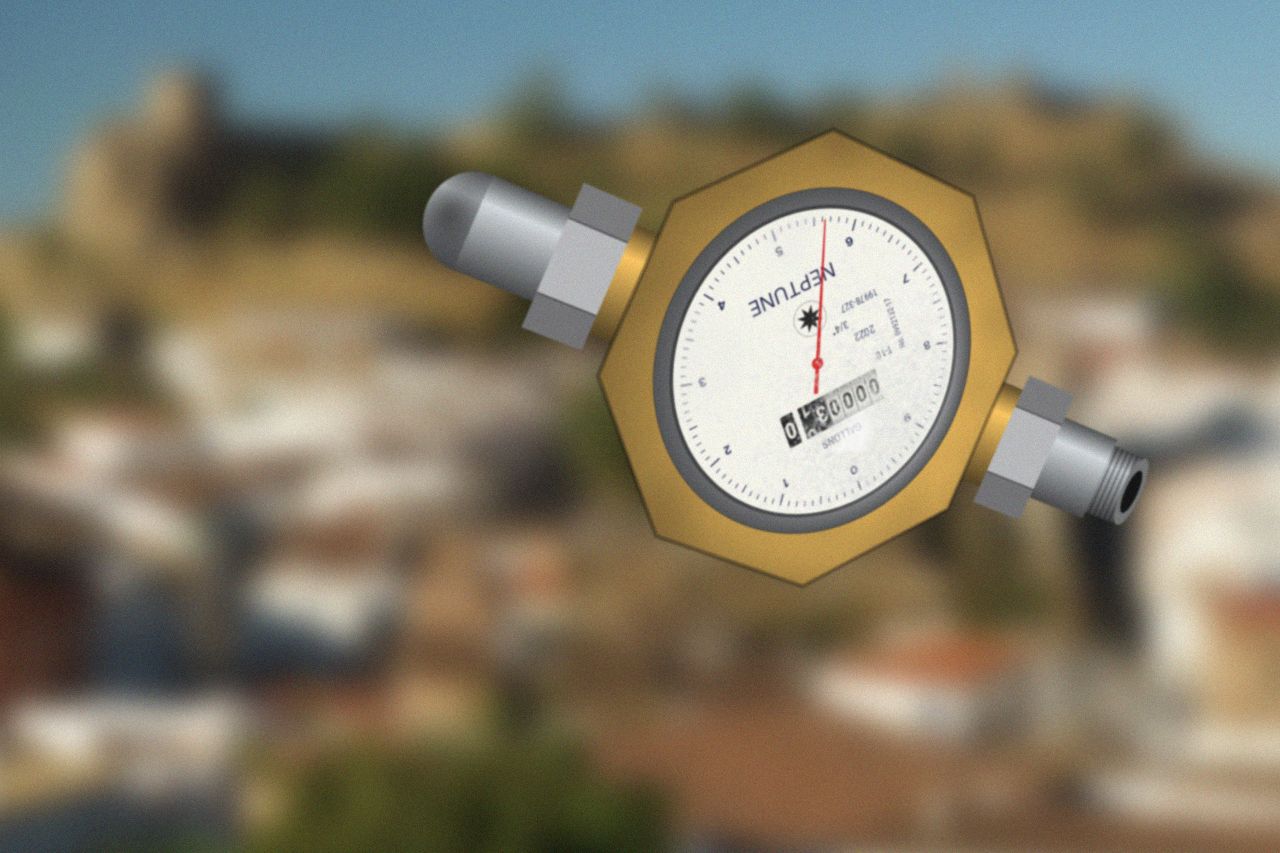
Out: {"value": 305.6, "unit": "gal"}
